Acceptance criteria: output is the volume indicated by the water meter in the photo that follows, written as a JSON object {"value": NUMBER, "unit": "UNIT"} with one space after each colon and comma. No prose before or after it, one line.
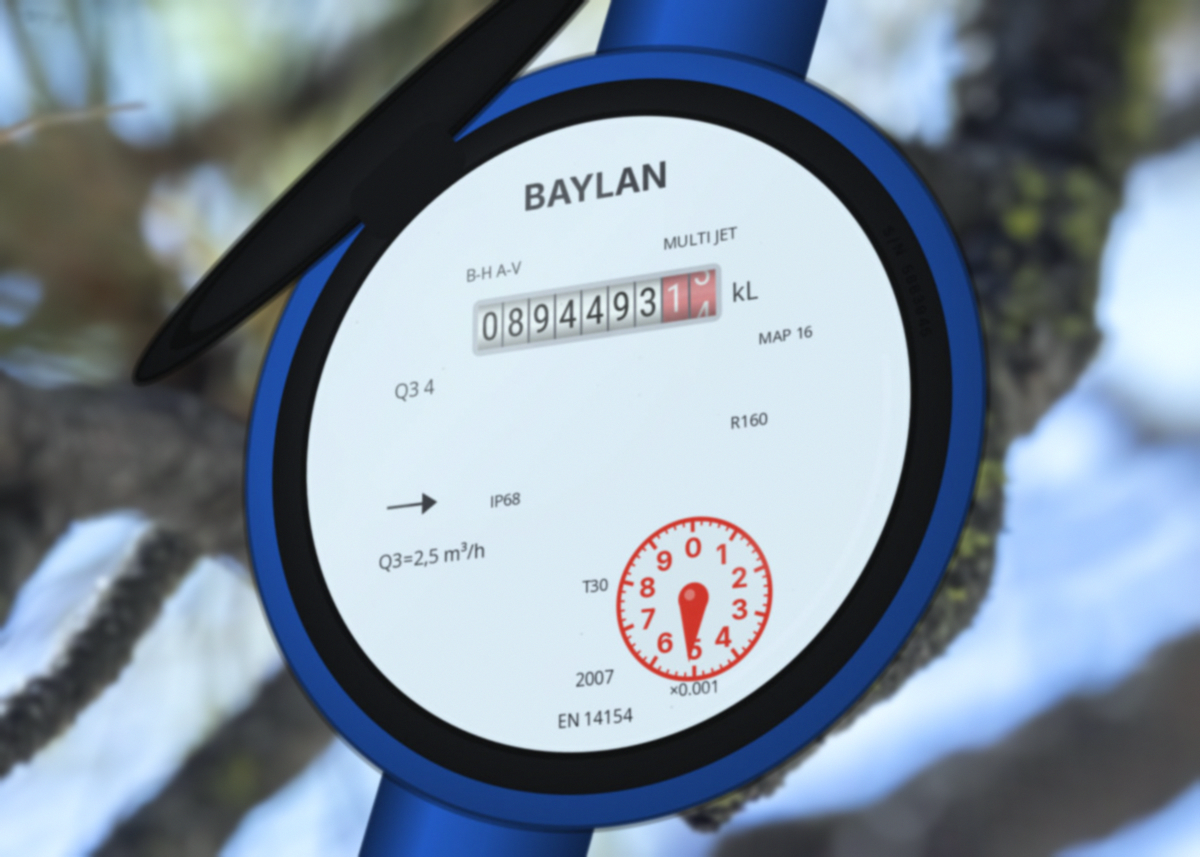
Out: {"value": 894493.135, "unit": "kL"}
